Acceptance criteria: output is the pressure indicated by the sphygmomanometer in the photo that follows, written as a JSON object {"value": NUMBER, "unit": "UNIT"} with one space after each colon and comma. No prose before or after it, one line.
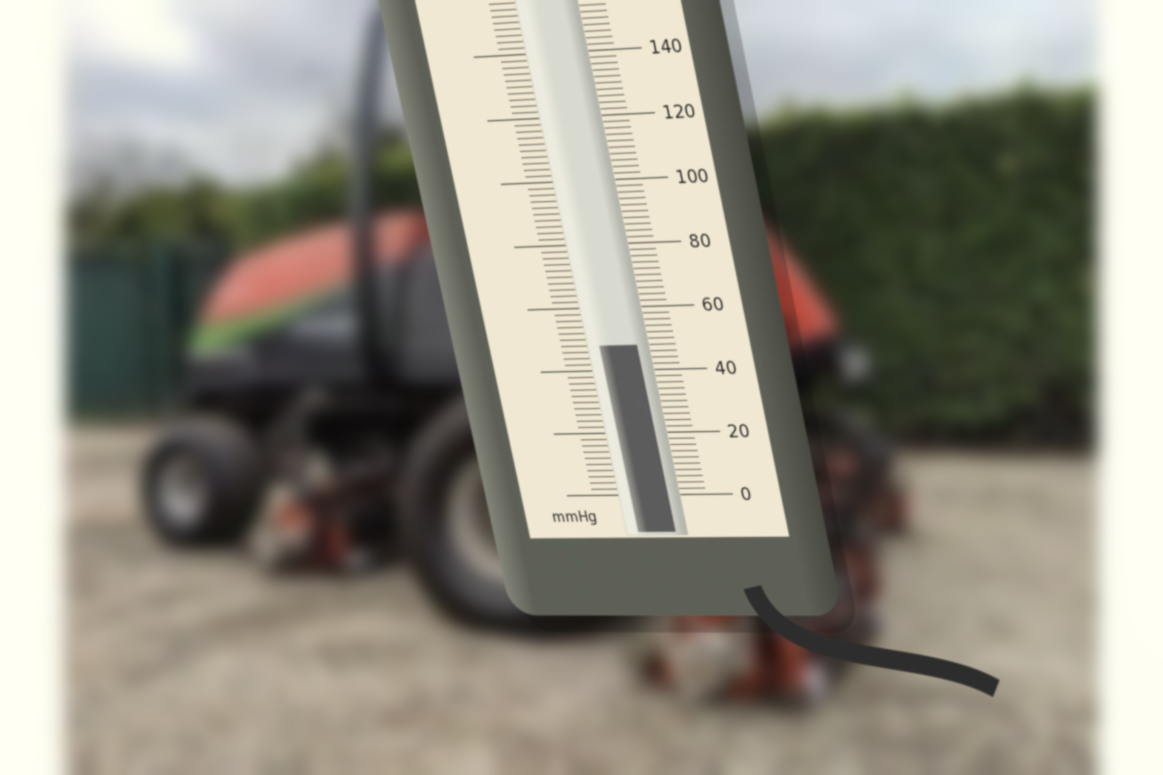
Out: {"value": 48, "unit": "mmHg"}
